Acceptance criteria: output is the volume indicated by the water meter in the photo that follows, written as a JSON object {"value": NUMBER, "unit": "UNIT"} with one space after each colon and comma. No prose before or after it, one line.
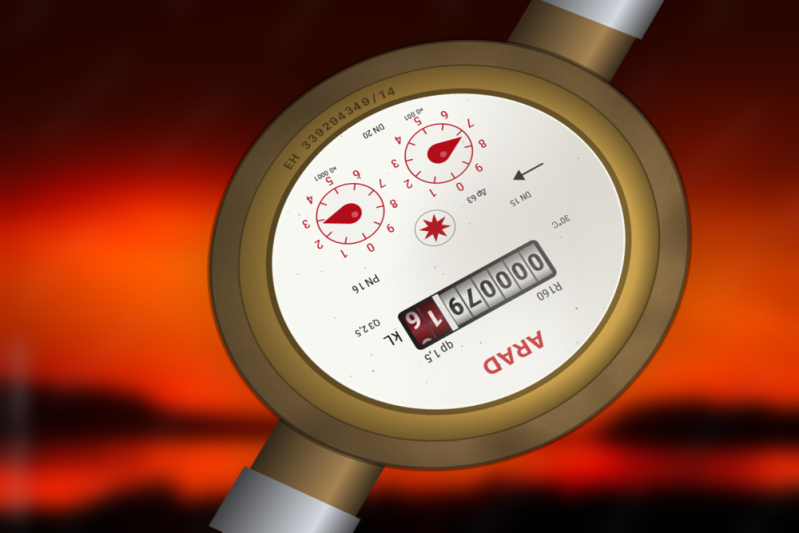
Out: {"value": 79.1572, "unit": "kL"}
